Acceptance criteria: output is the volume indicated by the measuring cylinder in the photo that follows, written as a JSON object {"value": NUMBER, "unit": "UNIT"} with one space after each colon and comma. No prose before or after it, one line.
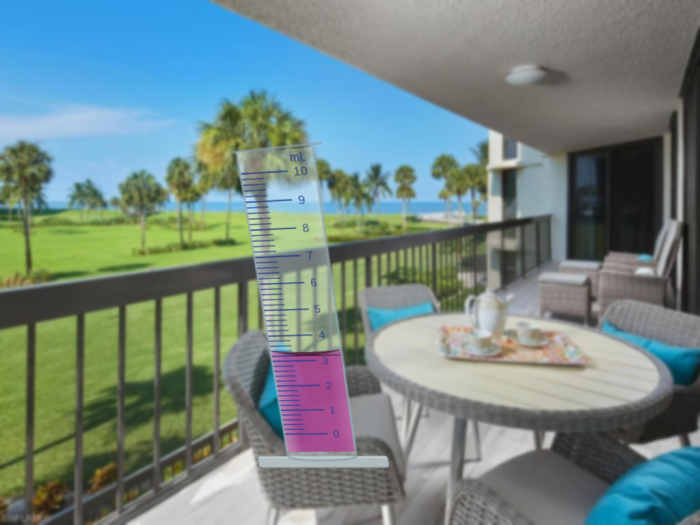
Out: {"value": 3.2, "unit": "mL"}
